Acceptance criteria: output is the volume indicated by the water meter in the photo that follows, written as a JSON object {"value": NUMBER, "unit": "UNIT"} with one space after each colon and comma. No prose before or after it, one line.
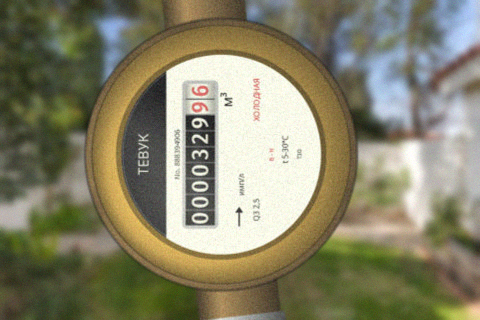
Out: {"value": 329.96, "unit": "m³"}
